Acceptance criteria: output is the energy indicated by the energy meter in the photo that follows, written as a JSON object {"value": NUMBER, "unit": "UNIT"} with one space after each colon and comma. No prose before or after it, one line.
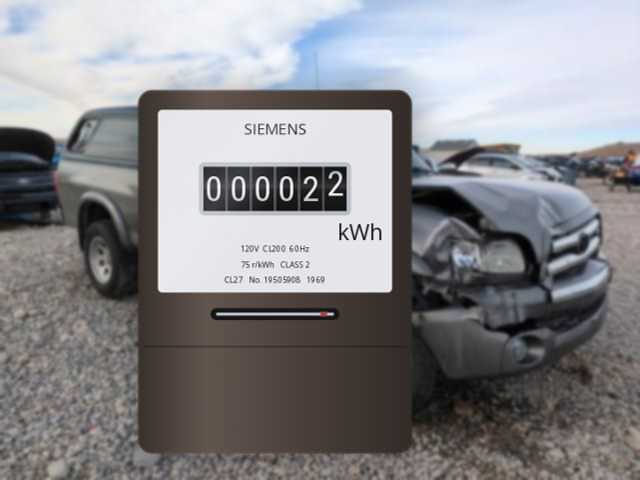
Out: {"value": 22, "unit": "kWh"}
